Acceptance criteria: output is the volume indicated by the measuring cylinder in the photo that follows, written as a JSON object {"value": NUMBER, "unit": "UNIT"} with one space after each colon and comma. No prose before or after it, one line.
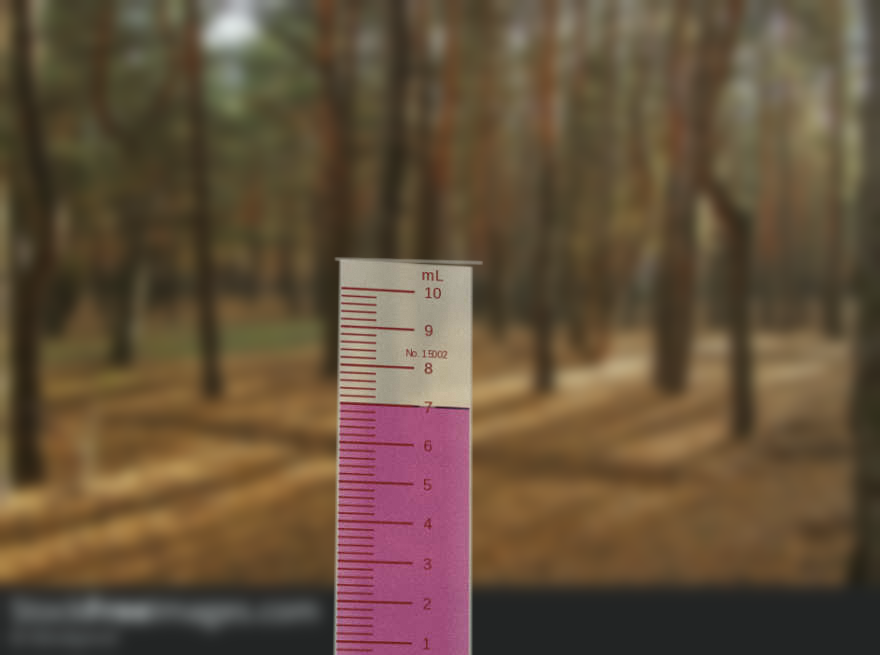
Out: {"value": 7, "unit": "mL"}
